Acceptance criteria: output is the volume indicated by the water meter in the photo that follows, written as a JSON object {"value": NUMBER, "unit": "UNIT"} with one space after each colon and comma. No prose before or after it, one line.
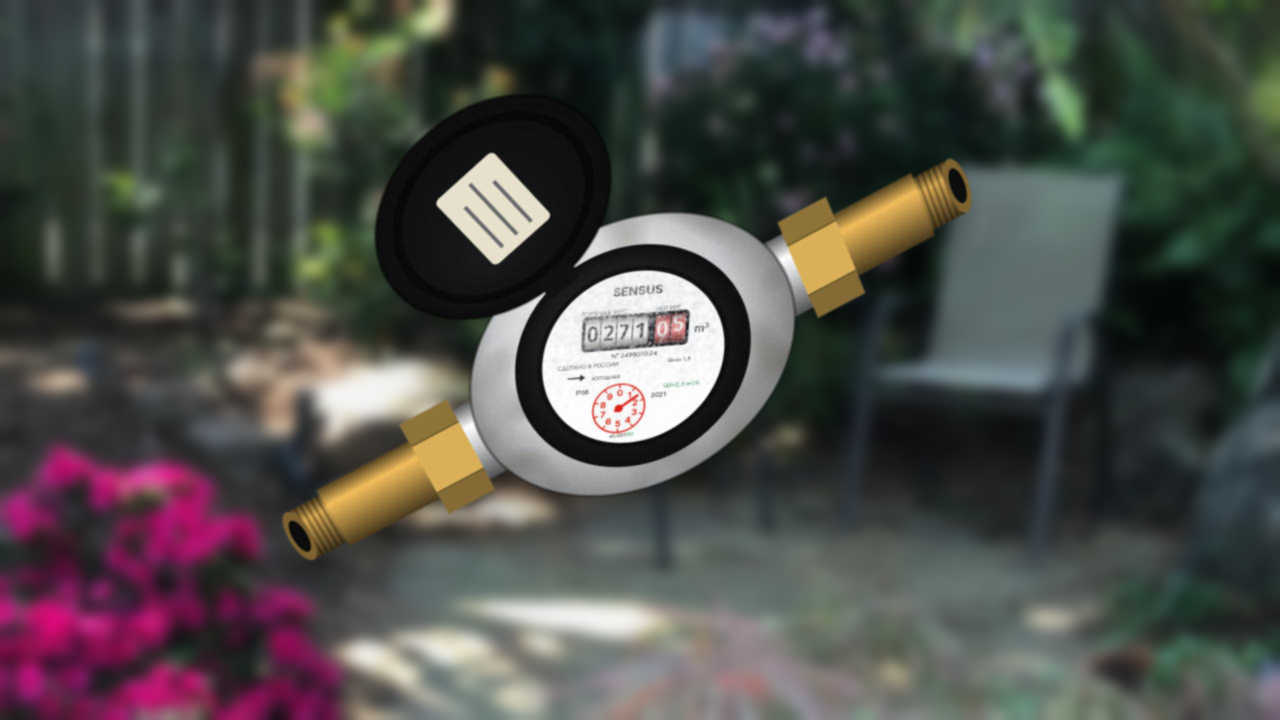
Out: {"value": 271.051, "unit": "m³"}
